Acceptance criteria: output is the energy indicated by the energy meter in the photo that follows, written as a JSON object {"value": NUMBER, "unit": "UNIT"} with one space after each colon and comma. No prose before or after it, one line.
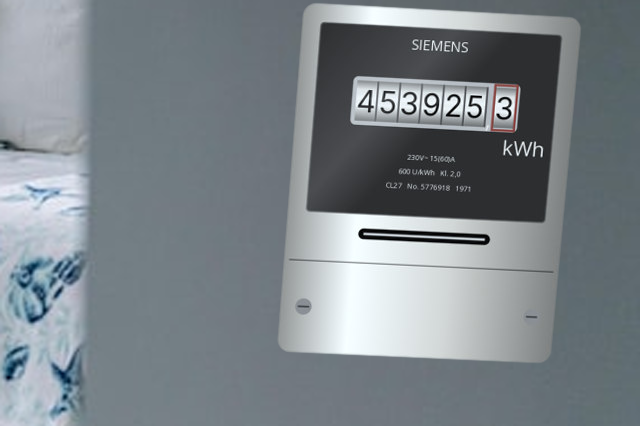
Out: {"value": 453925.3, "unit": "kWh"}
